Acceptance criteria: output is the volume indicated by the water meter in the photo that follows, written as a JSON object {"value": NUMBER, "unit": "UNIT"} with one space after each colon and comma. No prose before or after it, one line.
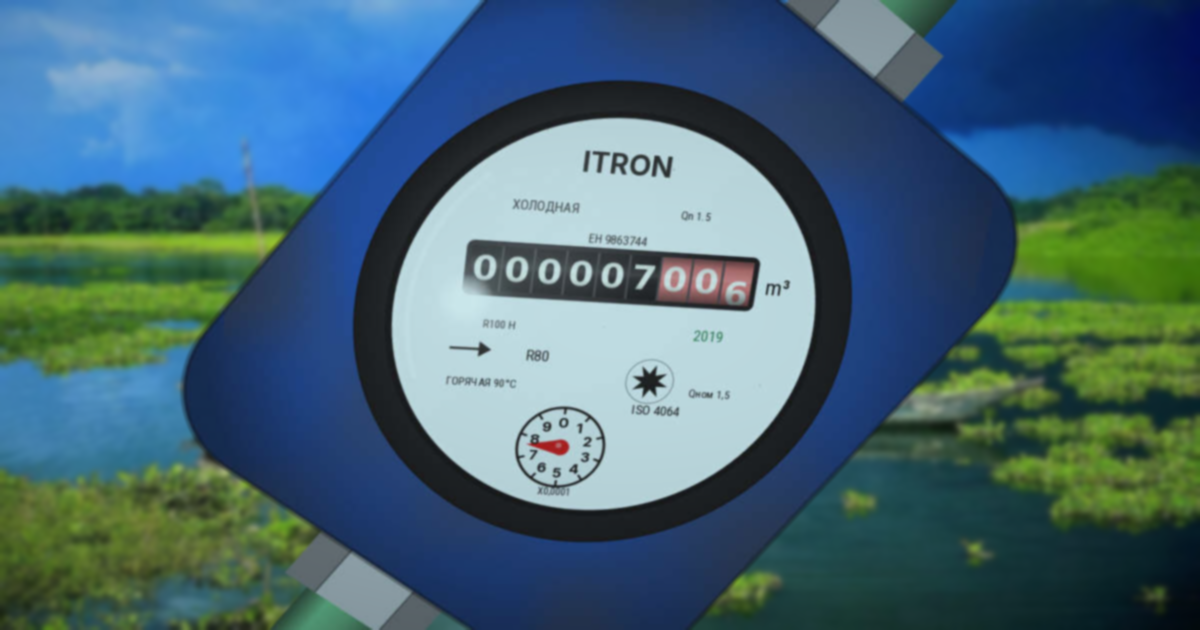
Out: {"value": 7.0057, "unit": "m³"}
